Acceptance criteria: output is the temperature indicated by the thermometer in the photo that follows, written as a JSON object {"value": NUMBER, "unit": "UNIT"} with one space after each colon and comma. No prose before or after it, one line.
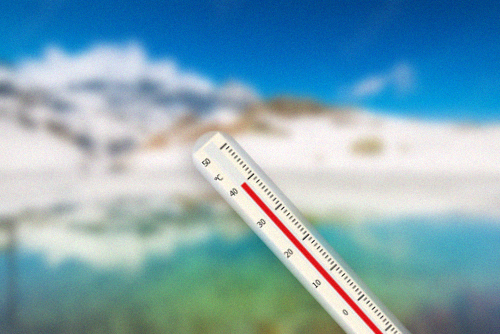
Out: {"value": 40, "unit": "°C"}
